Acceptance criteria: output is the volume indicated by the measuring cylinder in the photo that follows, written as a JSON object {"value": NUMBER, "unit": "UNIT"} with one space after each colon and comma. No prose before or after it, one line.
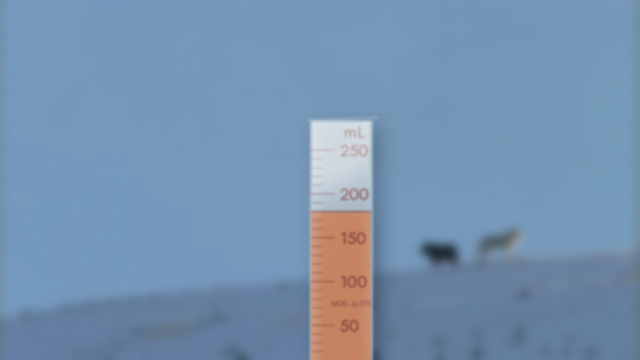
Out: {"value": 180, "unit": "mL"}
